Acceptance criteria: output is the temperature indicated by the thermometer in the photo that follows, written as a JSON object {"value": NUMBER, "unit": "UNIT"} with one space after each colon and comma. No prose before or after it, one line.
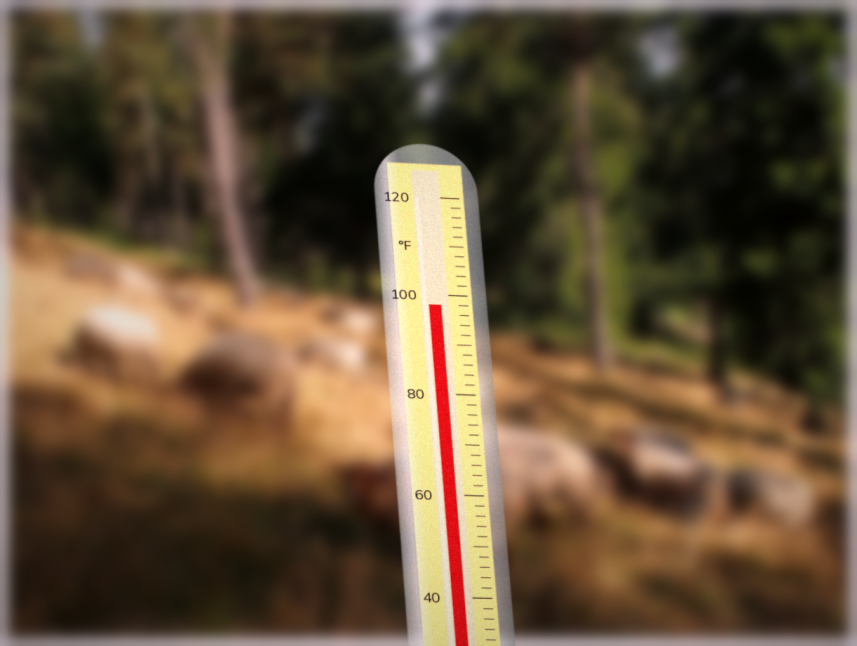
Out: {"value": 98, "unit": "°F"}
